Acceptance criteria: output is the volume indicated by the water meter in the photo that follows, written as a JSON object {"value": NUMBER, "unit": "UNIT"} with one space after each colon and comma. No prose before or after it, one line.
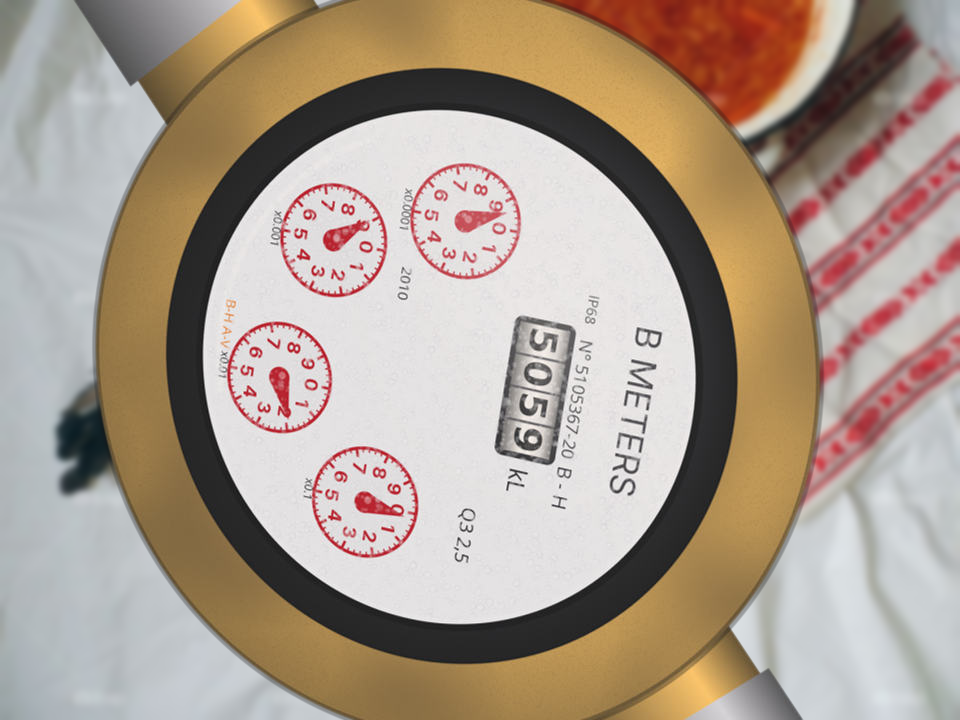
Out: {"value": 5059.0189, "unit": "kL"}
